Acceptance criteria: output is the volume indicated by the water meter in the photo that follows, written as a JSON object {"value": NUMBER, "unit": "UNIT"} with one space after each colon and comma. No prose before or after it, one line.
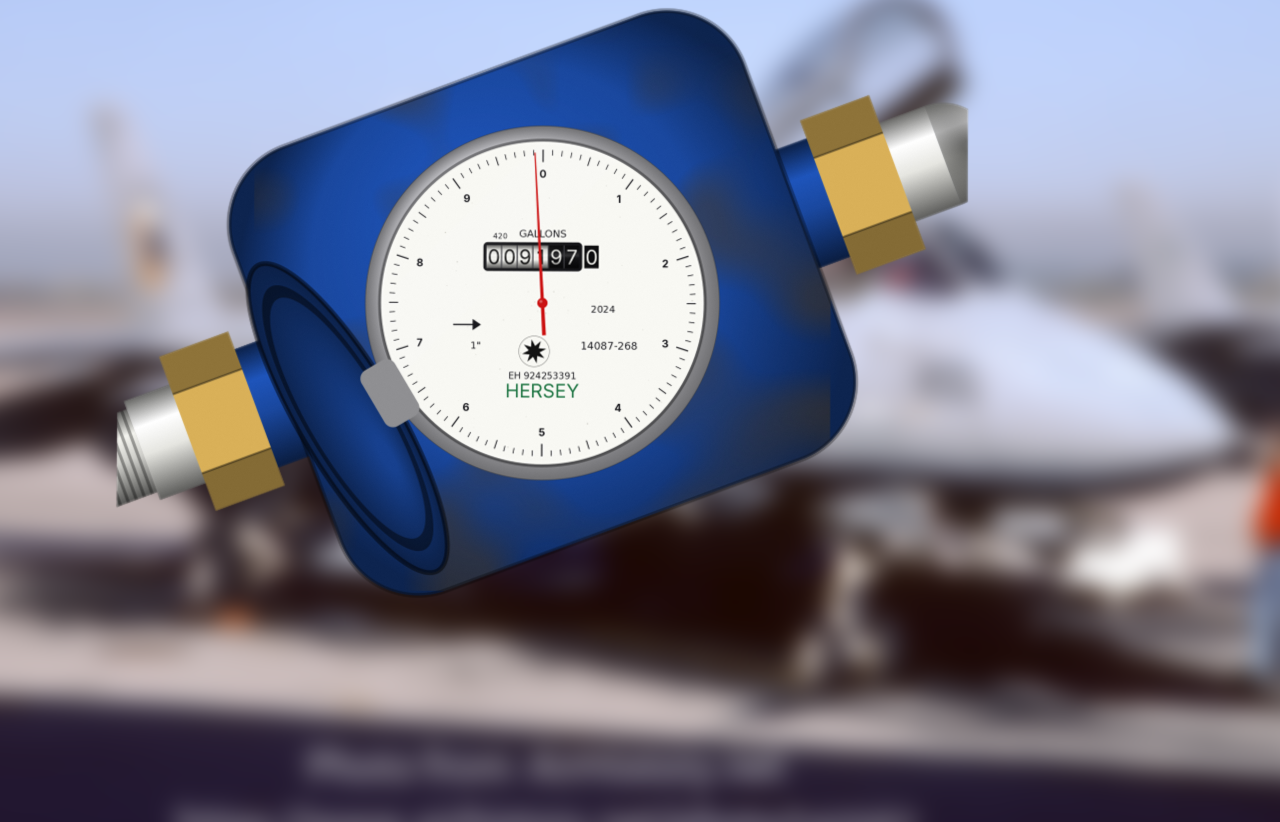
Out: {"value": 91969.9, "unit": "gal"}
